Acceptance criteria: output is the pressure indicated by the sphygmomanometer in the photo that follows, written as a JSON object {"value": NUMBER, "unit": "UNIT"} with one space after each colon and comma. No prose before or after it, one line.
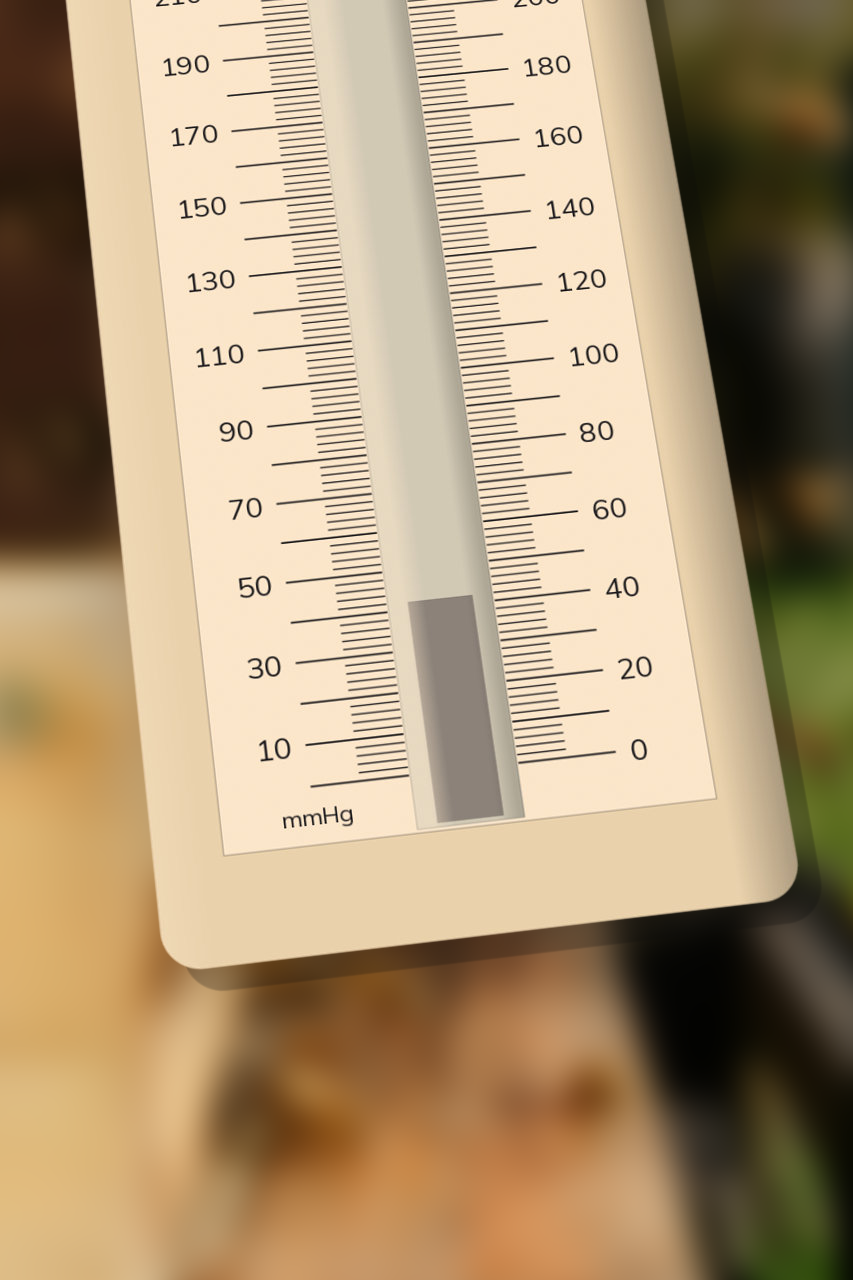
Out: {"value": 42, "unit": "mmHg"}
